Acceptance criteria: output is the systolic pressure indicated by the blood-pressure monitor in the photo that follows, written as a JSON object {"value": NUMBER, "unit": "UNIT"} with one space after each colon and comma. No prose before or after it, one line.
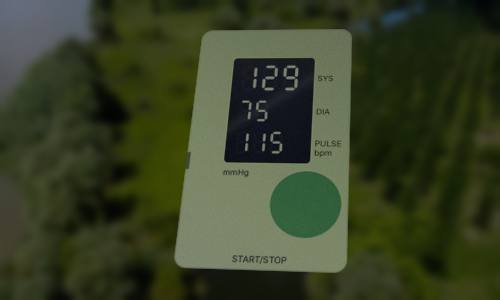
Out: {"value": 129, "unit": "mmHg"}
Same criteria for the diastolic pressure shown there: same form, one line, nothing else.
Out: {"value": 75, "unit": "mmHg"}
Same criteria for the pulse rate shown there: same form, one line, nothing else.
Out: {"value": 115, "unit": "bpm"}
